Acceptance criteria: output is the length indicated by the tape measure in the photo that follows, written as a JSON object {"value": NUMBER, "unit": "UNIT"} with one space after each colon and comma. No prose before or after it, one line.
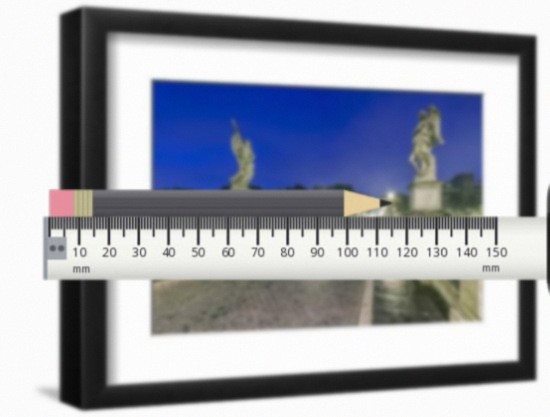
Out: {"value": 115, "unit": "mm"}
